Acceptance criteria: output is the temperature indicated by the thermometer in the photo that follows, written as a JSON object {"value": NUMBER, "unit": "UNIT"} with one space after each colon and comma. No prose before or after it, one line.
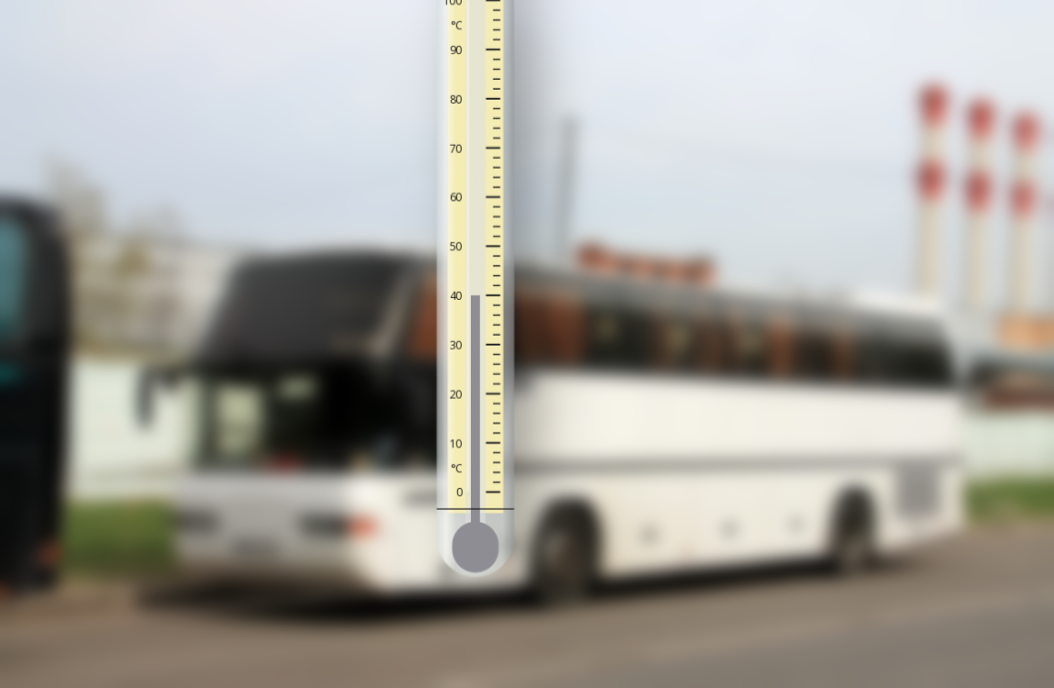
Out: {"value": 40, "unit": "°C"}
